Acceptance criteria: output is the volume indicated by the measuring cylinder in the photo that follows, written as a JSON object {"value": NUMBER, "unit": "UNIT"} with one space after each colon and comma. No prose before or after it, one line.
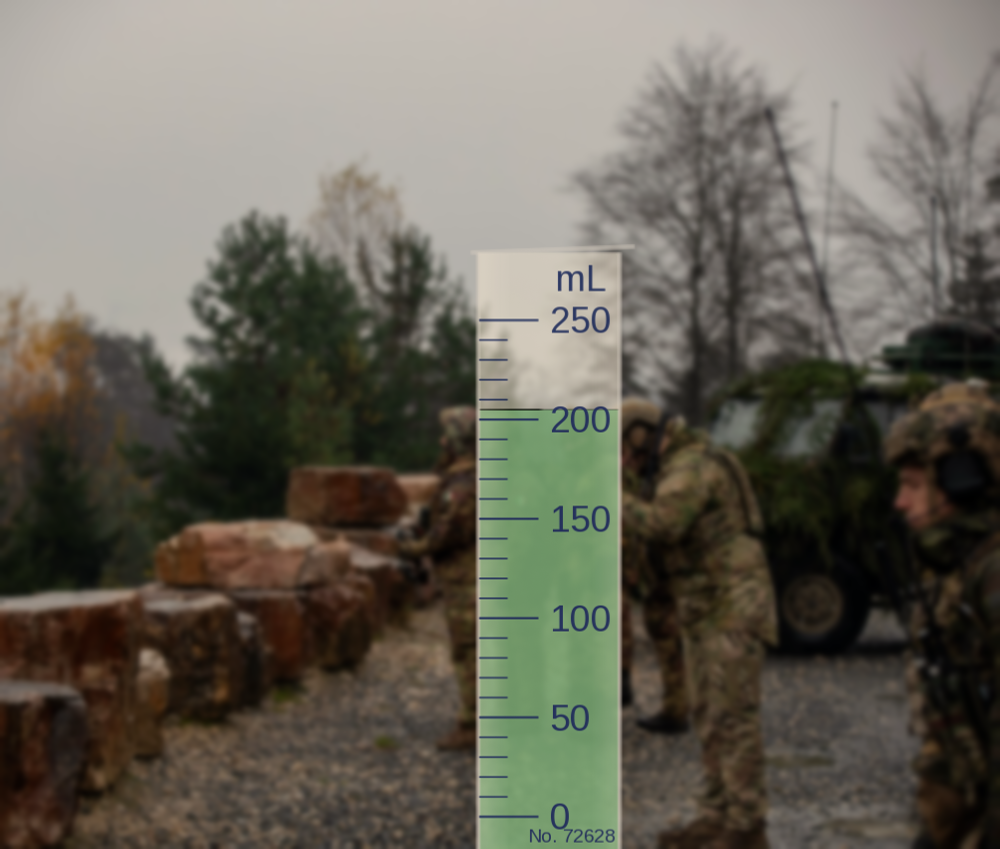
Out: {"value": 205, "unit": "mL"}
